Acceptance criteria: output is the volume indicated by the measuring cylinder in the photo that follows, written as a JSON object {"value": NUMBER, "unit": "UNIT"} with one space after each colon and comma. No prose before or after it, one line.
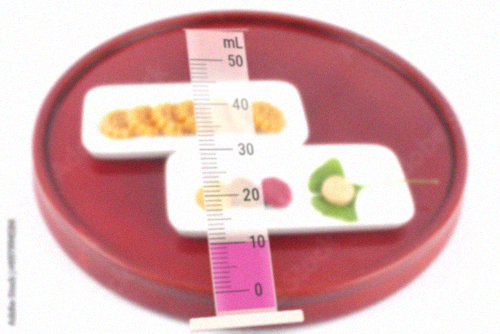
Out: {"value": 10, "unit": "mL"}
